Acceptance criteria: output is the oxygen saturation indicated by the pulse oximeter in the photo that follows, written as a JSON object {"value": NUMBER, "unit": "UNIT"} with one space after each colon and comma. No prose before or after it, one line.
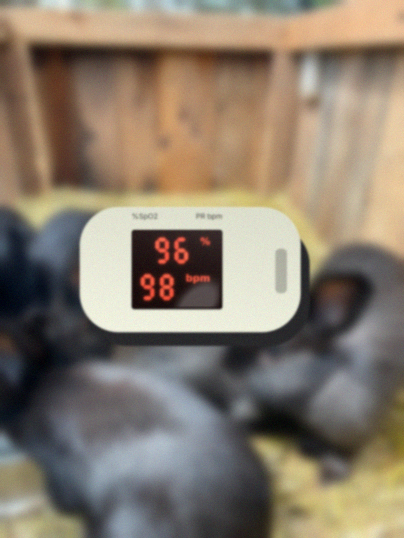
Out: {"value": 96, "unit": "%"}
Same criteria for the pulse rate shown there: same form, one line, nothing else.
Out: {"value": 98, "unit": "bpm"}
